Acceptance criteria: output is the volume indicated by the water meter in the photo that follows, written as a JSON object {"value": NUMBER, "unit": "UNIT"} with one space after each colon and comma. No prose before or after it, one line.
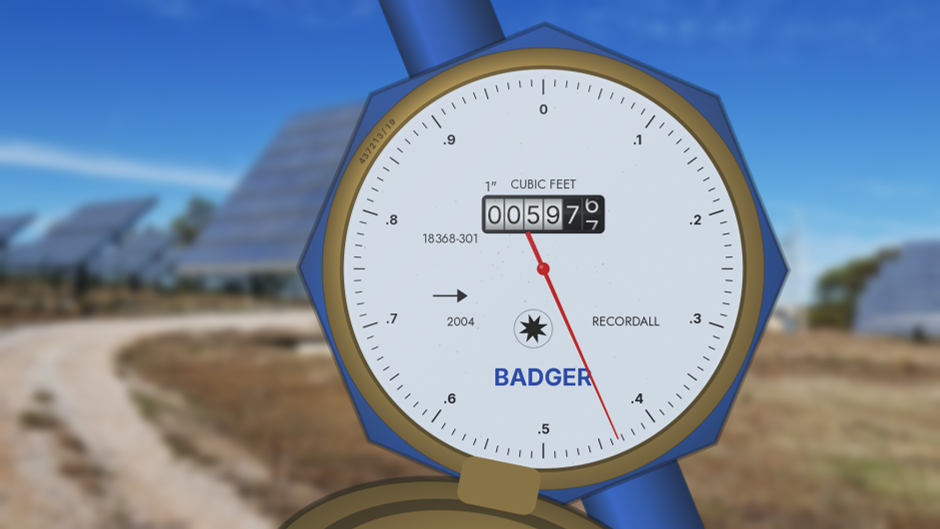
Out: {"value": 5976.43, "unit": "ft³"}
